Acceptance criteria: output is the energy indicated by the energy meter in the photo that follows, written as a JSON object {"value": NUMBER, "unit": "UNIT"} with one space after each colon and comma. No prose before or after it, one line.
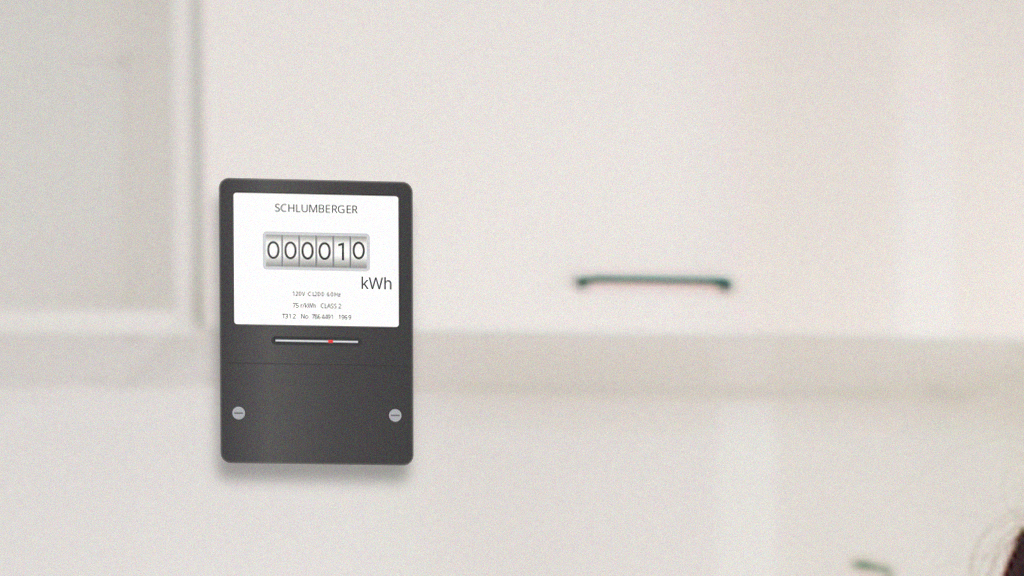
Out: {"value": 10, "unit": "kWh"}
